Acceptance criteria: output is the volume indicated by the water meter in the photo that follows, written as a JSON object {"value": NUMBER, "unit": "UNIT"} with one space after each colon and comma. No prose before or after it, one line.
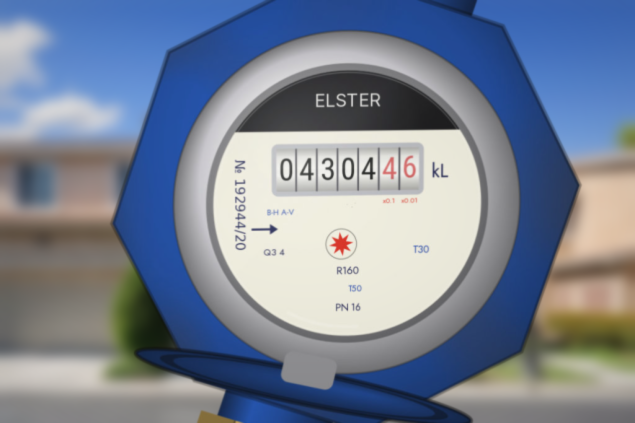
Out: {"value": 4304.46, "unit": "kL"}
